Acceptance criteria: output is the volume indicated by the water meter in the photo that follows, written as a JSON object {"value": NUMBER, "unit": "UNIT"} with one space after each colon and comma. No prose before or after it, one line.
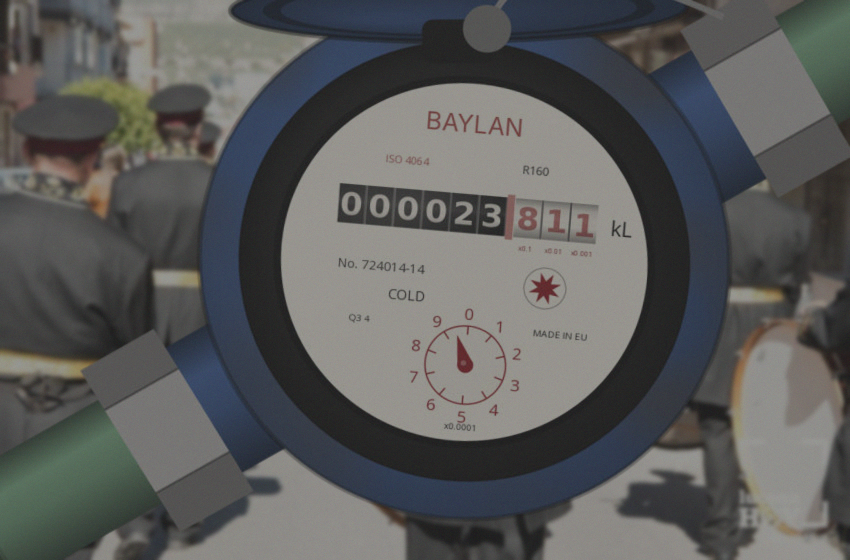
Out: {"value": 23.8109, "unit": "kL"}
